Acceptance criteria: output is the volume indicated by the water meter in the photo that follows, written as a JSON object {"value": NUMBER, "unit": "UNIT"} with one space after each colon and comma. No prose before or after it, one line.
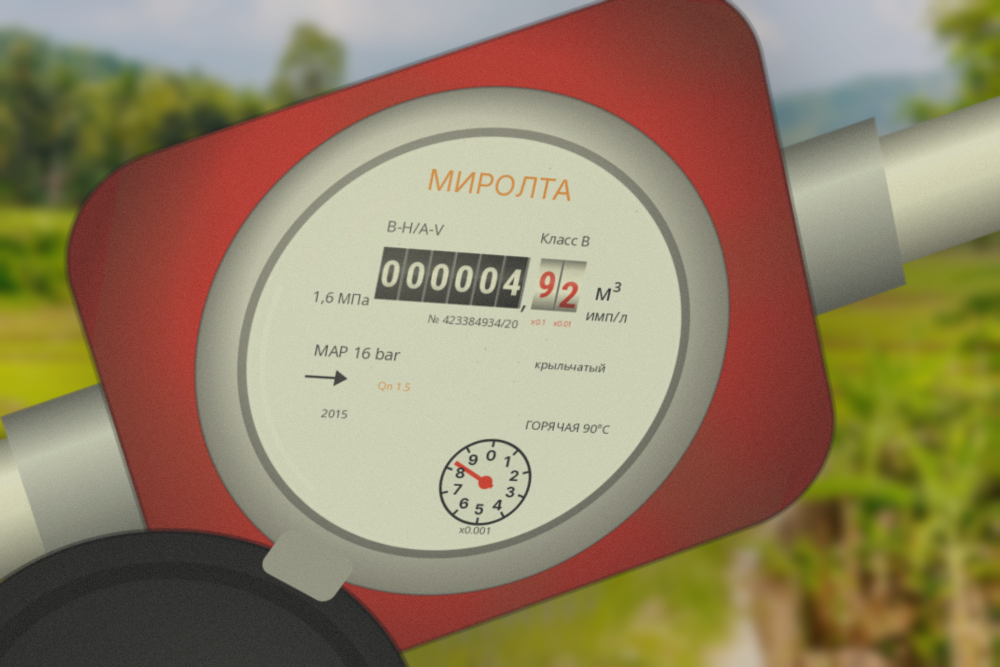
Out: {"value": 4.918, "unit": "m³"}
